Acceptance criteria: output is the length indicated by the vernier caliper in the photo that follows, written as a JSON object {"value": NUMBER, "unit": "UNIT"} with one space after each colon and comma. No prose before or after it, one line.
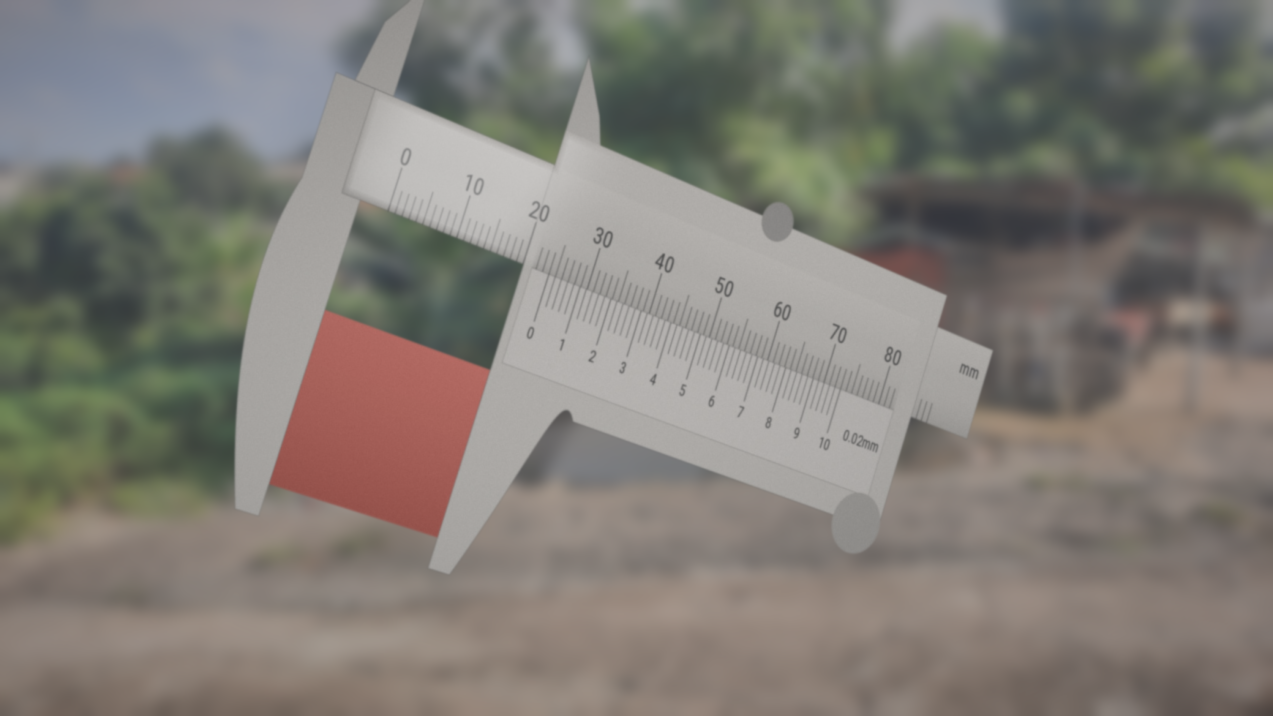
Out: {"value": 24.0, "unit": "mm"}
